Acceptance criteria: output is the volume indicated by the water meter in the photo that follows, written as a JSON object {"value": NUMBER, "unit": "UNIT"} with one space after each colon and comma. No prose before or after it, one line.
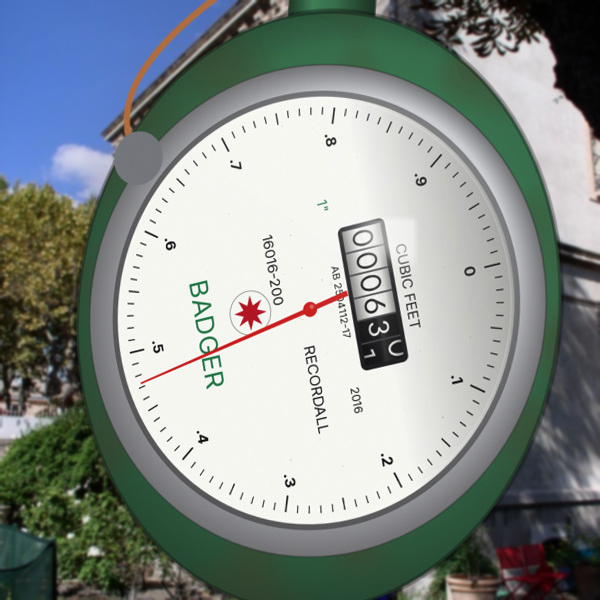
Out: {"value": 630.47, "unit": "ft³"}
